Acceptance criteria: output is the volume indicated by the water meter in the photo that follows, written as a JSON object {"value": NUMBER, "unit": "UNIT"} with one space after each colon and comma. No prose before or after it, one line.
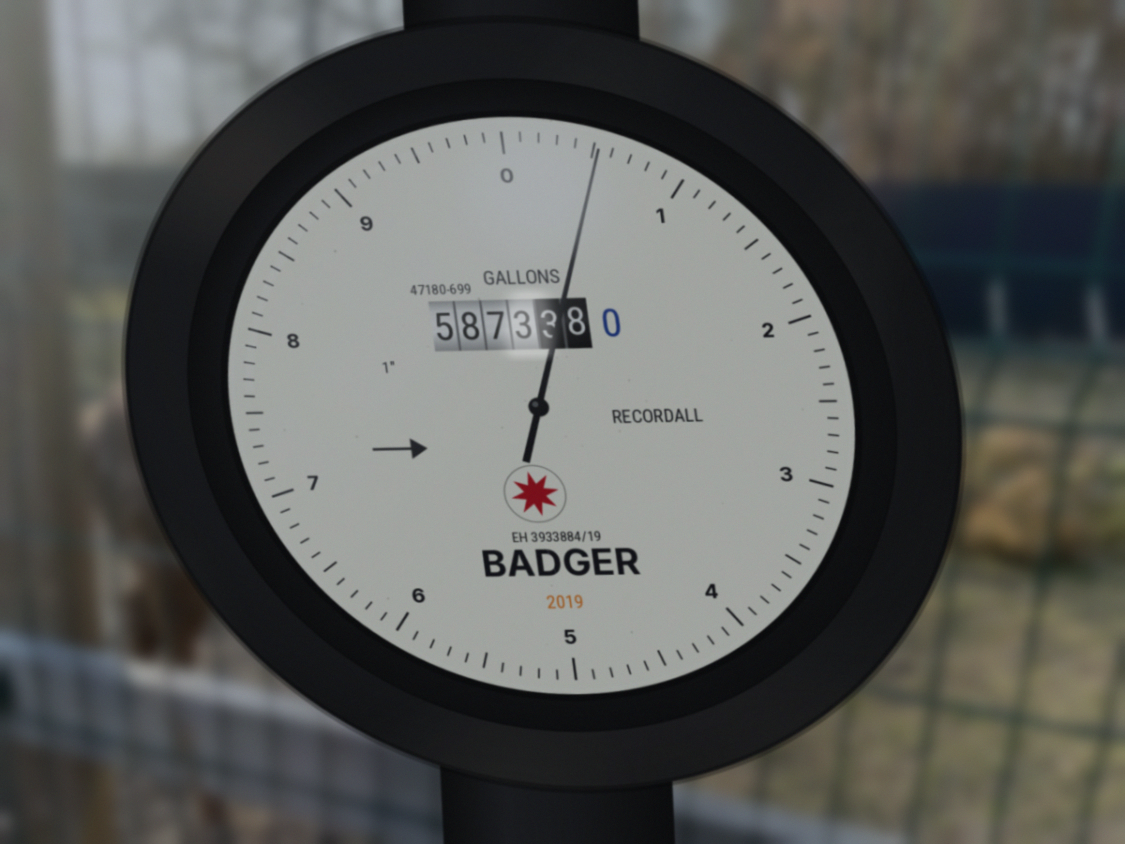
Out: {"value": 5873380.5, "unit": "gal"}
